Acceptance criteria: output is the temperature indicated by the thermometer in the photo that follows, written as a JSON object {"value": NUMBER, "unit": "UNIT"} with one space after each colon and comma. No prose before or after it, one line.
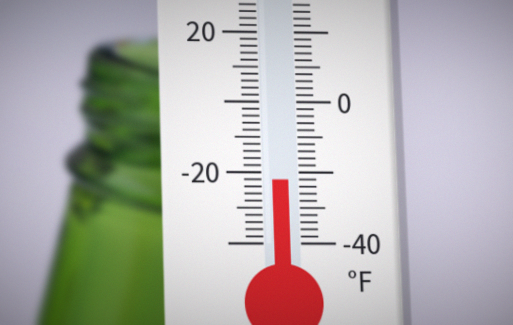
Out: {"value": -22, "unit": "°F"}
